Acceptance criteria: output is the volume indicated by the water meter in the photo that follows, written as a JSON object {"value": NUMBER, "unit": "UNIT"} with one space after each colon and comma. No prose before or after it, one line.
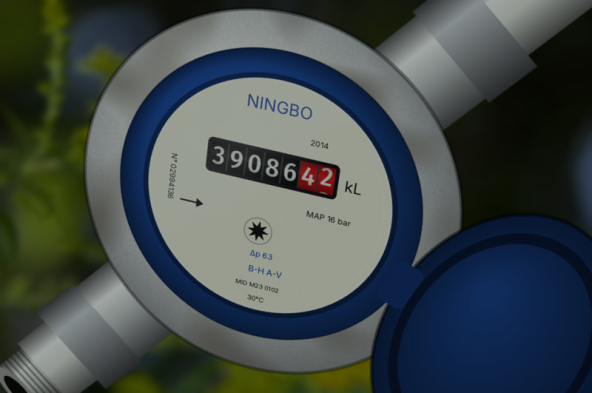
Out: {"value": 39086.42, "unit": "kL"}
